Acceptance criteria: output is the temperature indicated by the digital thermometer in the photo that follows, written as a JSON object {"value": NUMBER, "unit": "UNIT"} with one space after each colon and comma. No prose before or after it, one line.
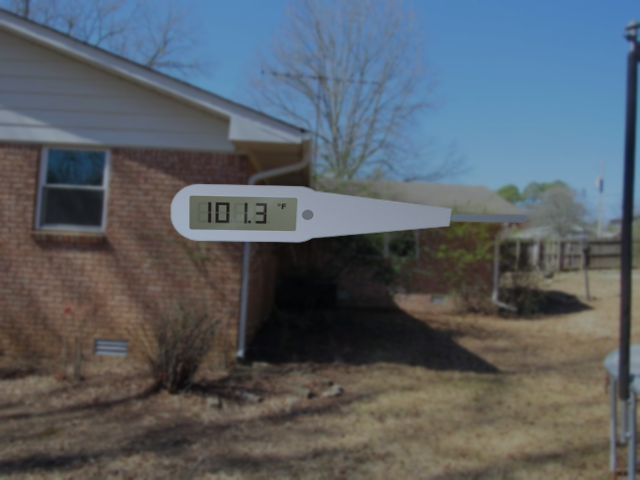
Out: {"value": 101.3, "unit": "°F"}
